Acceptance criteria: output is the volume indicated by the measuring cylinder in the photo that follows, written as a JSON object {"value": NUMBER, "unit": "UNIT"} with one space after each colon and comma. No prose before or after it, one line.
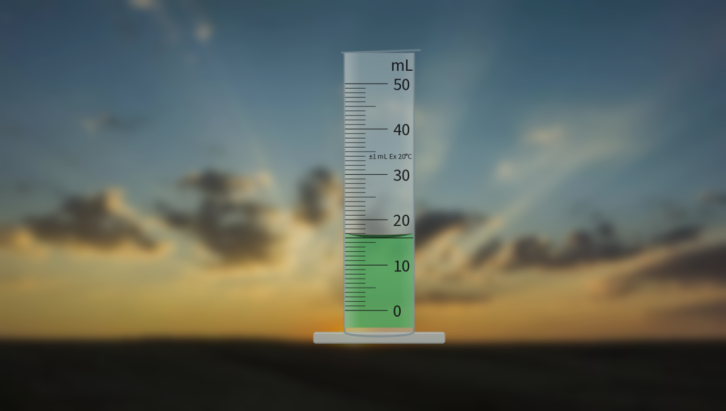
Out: {"value": 16, "unit": "mL"}
